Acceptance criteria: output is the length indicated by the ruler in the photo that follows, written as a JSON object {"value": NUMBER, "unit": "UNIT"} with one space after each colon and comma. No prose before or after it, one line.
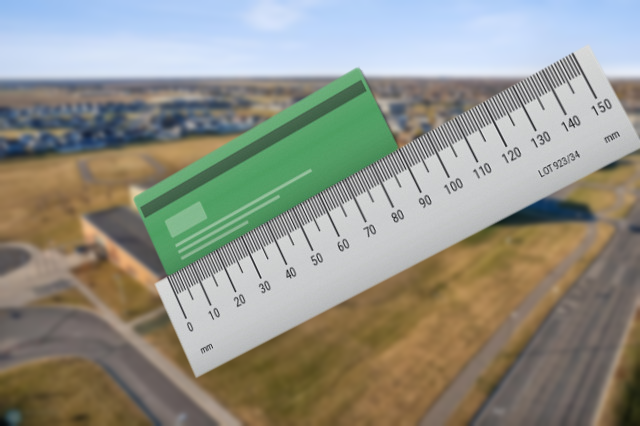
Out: {"value": 90, "unit": "mm"}
